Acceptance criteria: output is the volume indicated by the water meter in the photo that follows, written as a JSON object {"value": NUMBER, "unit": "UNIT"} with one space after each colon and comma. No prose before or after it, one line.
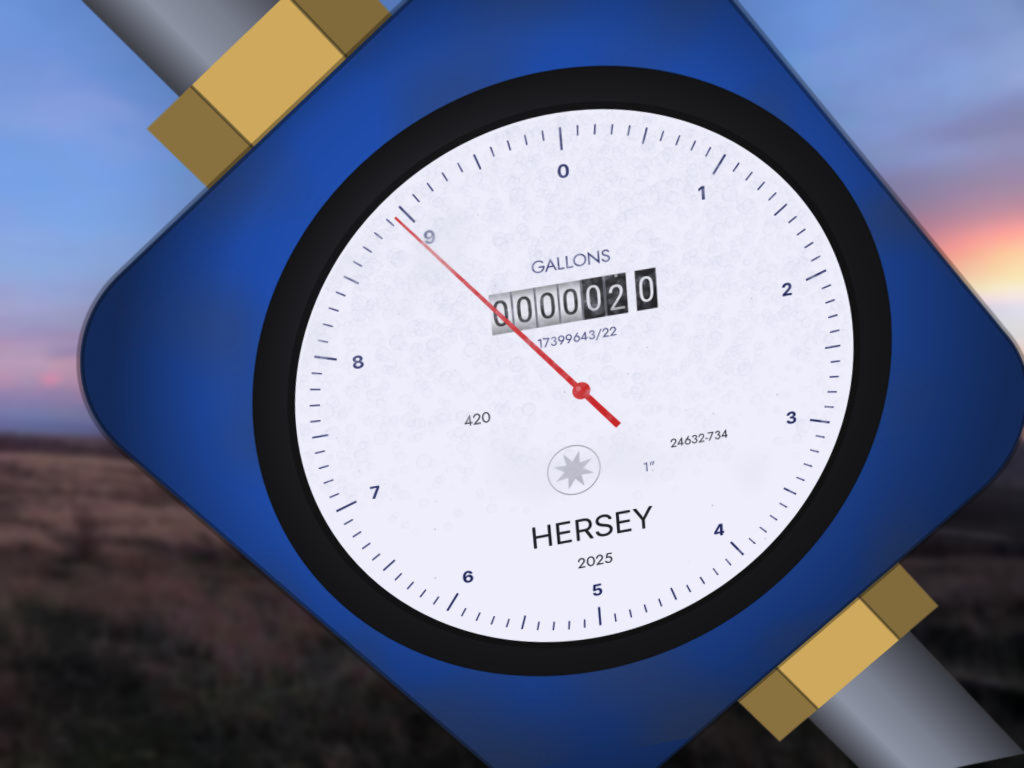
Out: {"value": 18.9, "unit": "gal"}
